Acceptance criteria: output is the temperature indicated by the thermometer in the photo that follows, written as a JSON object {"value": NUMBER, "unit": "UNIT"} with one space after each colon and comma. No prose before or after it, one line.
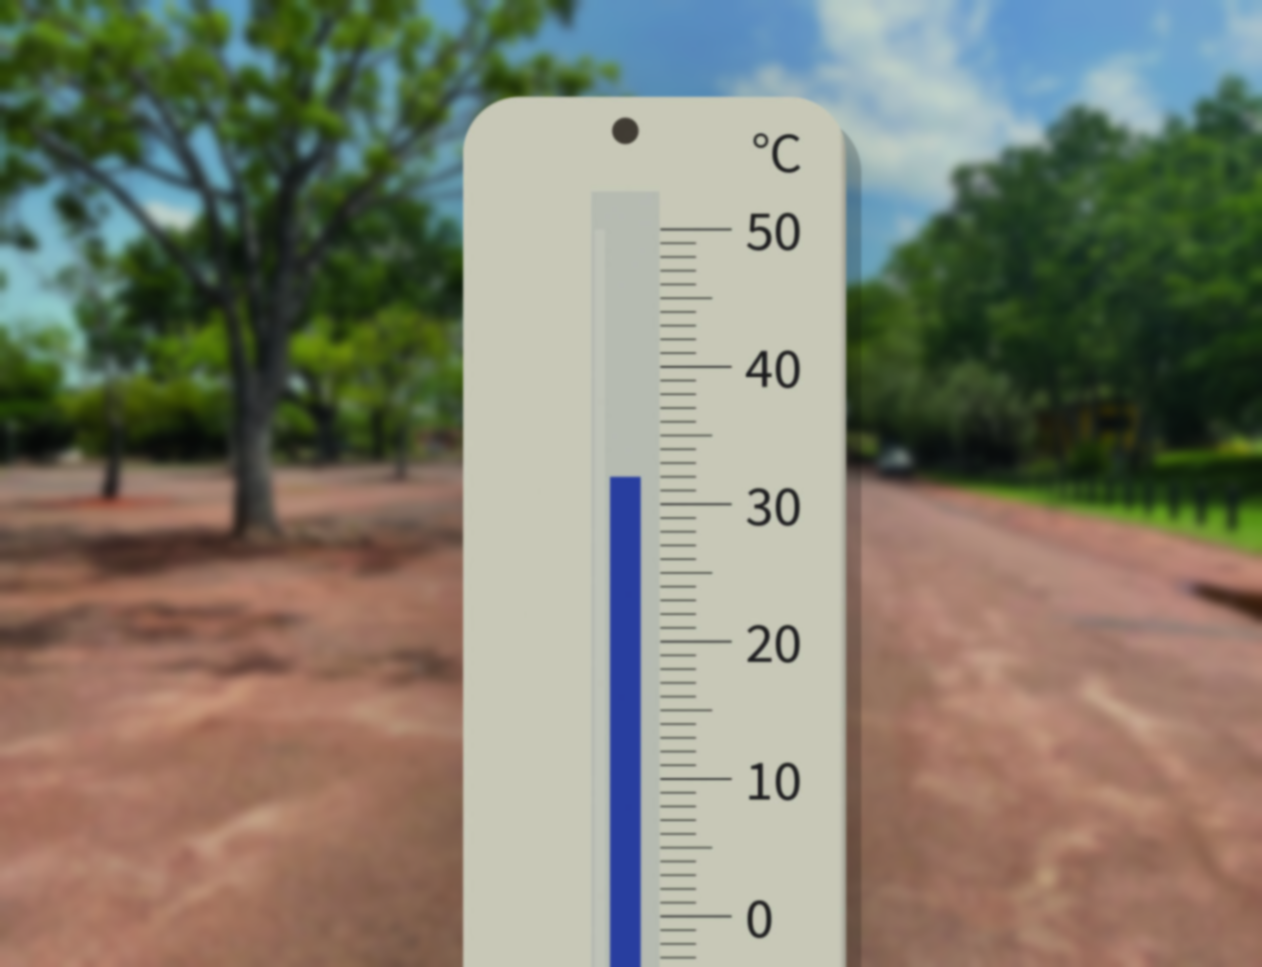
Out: {"value": 32, "unit": "°C"}
